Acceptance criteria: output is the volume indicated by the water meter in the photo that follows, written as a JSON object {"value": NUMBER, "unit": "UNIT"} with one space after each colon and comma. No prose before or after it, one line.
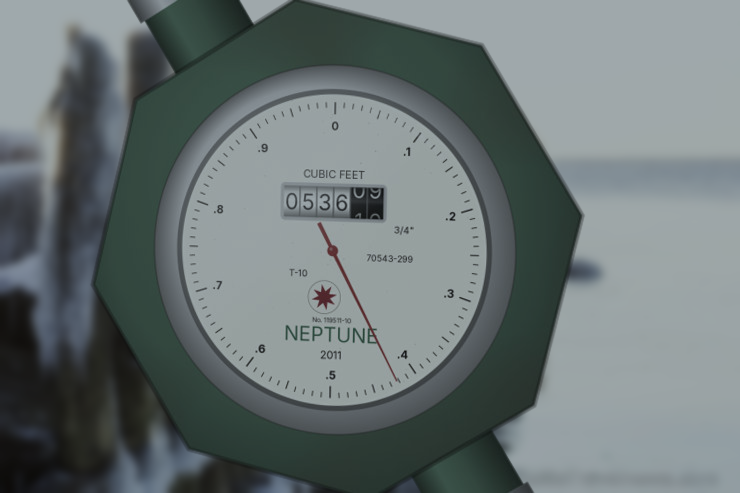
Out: {"value": 53609.42, "unit": "ft³"}
